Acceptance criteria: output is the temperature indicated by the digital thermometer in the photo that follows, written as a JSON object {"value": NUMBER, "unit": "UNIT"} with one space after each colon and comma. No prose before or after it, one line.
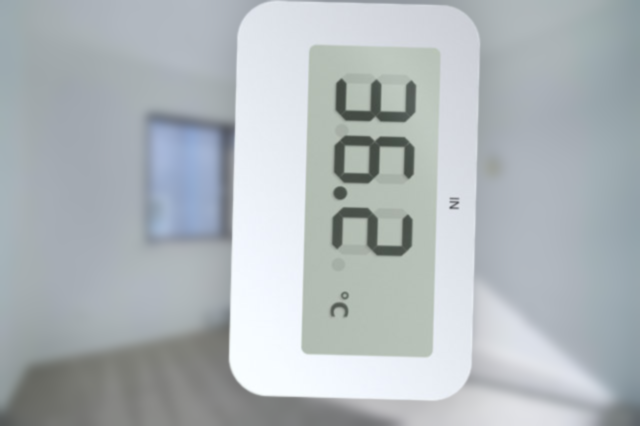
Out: {"value": 36.2, "unit": "°C"}
